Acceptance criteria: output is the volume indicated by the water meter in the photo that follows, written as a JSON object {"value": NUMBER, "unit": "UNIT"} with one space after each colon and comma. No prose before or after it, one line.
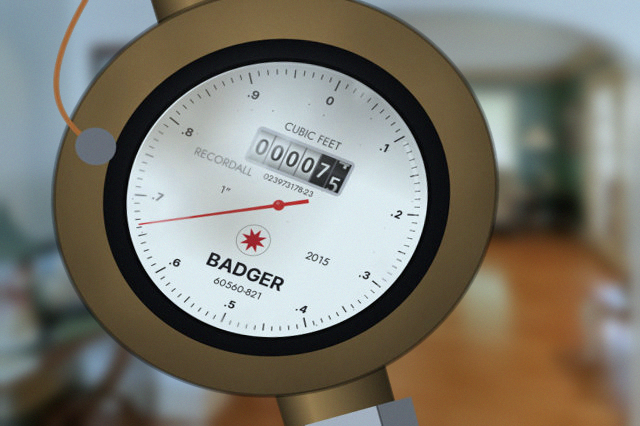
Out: {"value": 74.66, "unit": "ft³"}
